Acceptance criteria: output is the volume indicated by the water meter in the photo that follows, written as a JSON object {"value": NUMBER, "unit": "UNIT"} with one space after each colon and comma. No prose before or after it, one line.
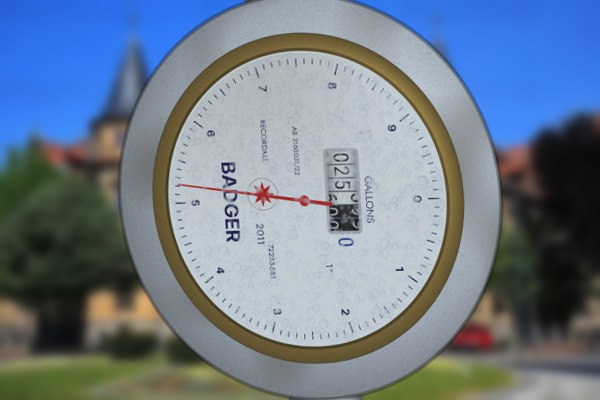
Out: {"value": 255995.2, "unit": "gal"}
